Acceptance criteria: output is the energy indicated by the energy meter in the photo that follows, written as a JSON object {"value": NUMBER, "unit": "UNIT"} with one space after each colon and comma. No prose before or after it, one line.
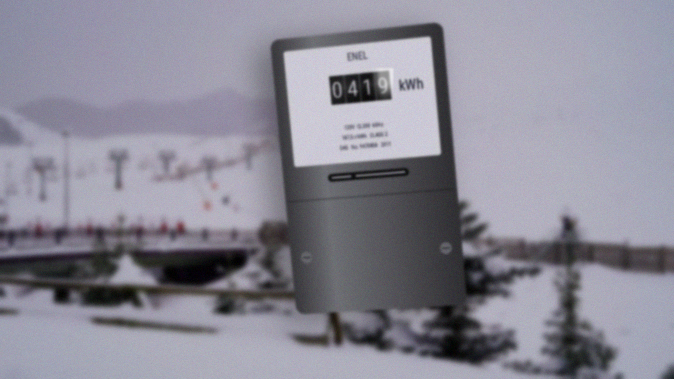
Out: {"value": 419, "unit": "kWh"}
